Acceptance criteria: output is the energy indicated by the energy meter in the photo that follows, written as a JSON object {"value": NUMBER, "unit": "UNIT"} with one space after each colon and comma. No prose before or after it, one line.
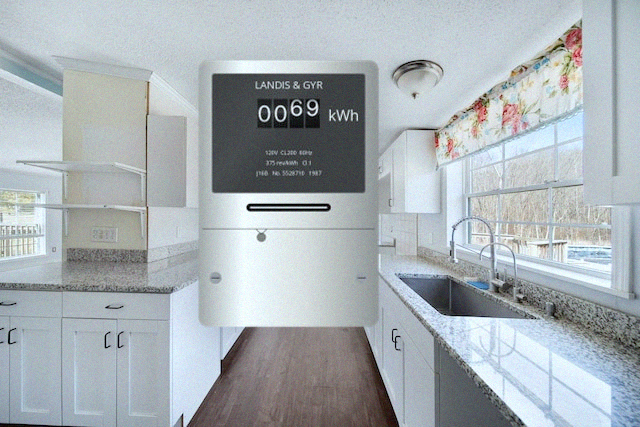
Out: {"value": 69, "unit": "kWh"}
